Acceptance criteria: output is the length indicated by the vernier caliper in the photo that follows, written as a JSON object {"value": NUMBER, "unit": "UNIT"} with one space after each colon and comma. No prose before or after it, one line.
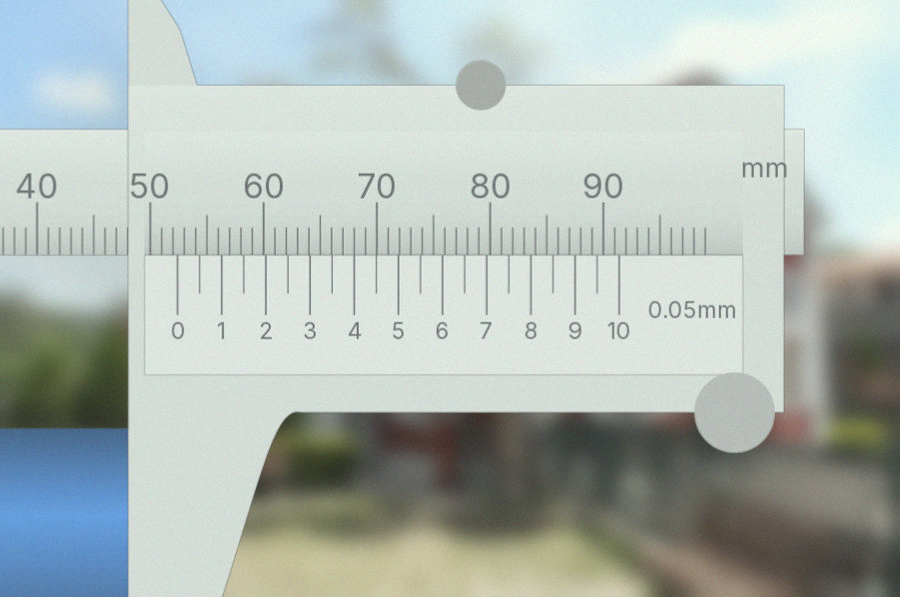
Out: {"value": 52.4, "unit": "mm"}
